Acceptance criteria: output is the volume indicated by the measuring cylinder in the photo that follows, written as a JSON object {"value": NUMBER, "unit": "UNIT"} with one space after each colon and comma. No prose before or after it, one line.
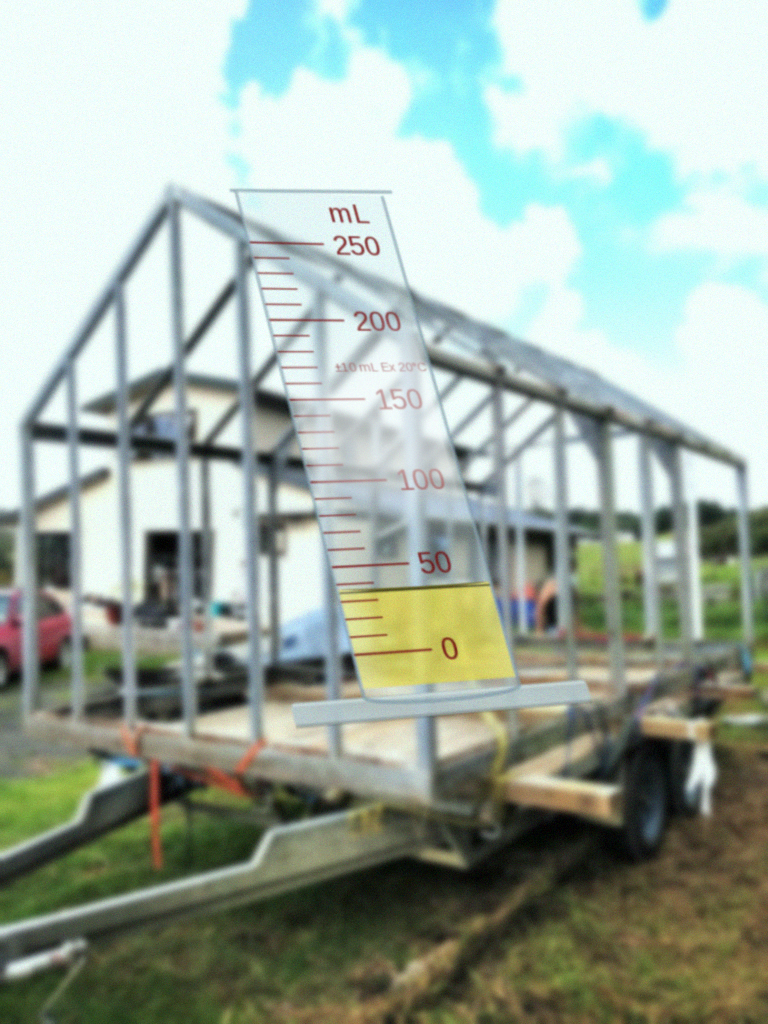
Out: {"value": 35, "unit": "mL"}
